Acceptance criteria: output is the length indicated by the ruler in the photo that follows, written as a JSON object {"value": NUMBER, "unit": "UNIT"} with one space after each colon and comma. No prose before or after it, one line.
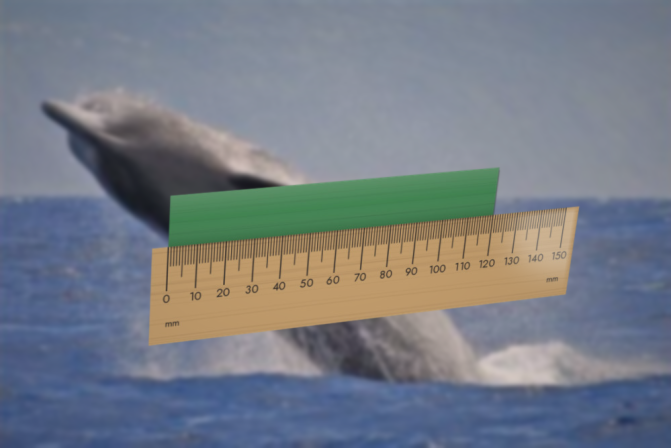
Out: {"value": 120, "unit": "mm"}
